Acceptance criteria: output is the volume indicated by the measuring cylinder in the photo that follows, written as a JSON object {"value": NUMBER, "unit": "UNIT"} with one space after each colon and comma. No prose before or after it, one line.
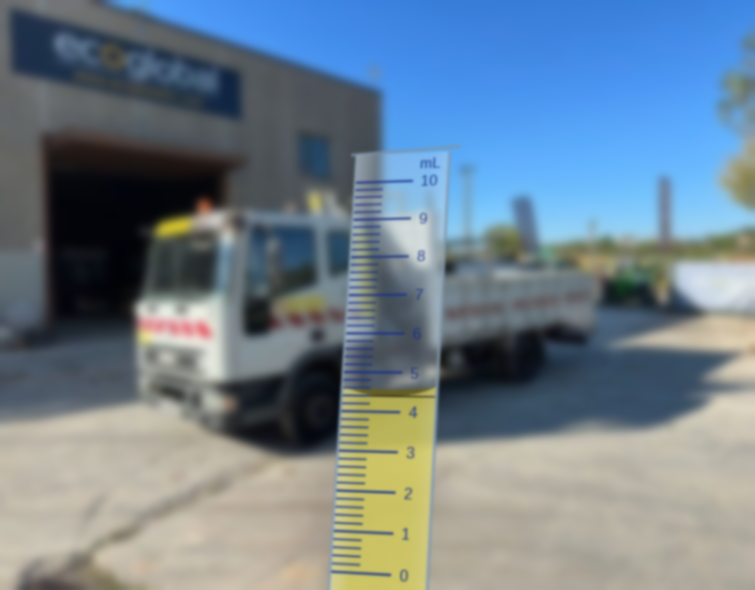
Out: {"value": 4.4, "unit": "mL"}
